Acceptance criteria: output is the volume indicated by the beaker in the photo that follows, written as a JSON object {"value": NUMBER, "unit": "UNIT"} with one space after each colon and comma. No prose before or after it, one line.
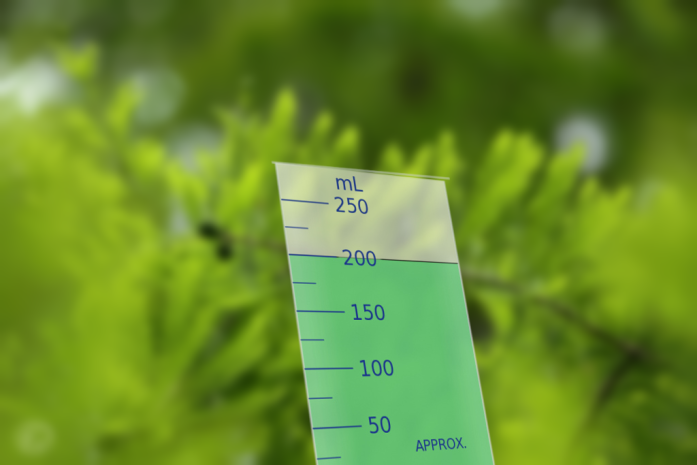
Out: {"value": 200, "unit": "mL"}
